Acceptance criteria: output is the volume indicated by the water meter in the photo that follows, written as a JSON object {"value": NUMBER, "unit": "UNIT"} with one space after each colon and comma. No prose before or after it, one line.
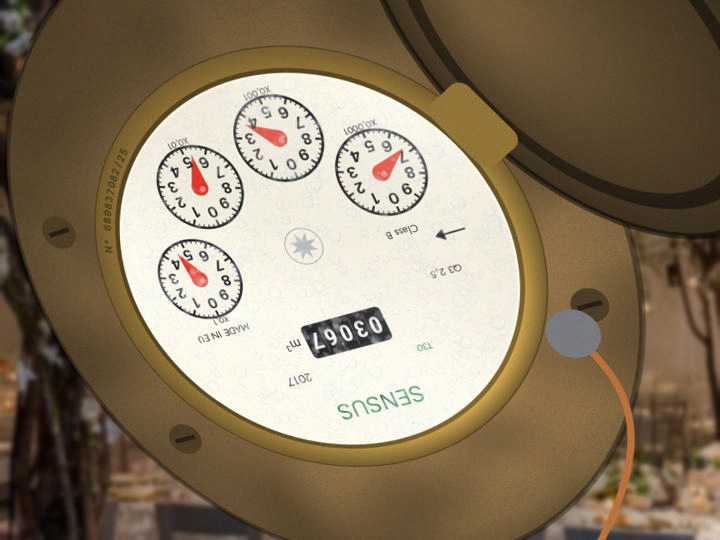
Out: {"value": 3067.4536, "unit": "m³"}
